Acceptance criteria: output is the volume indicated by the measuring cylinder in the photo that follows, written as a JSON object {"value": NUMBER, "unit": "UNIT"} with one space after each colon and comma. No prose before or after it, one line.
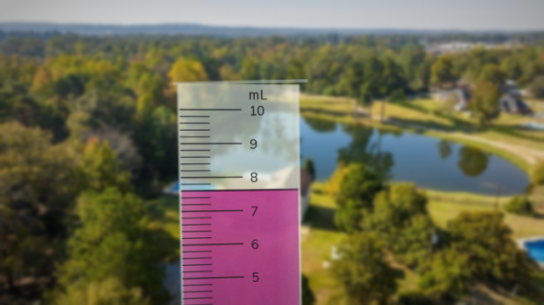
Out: {"value": 7.6, "unit": "mL"}
